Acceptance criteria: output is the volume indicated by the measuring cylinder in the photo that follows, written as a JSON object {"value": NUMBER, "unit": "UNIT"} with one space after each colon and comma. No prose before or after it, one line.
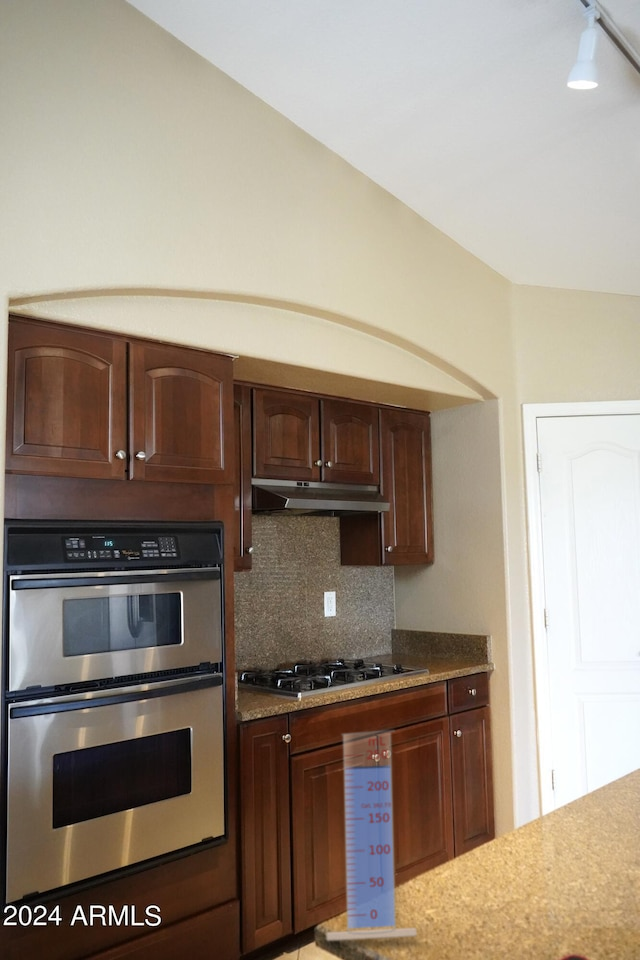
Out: {"value": 230, "unit": "mL"}
